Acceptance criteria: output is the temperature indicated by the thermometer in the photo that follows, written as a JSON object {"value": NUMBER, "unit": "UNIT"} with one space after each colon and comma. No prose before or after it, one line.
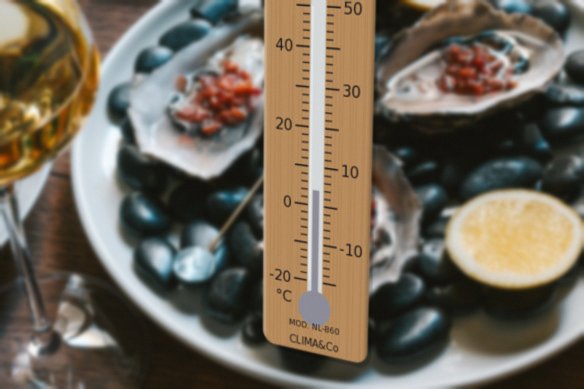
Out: {"value": 4, "unit": "°C"}
